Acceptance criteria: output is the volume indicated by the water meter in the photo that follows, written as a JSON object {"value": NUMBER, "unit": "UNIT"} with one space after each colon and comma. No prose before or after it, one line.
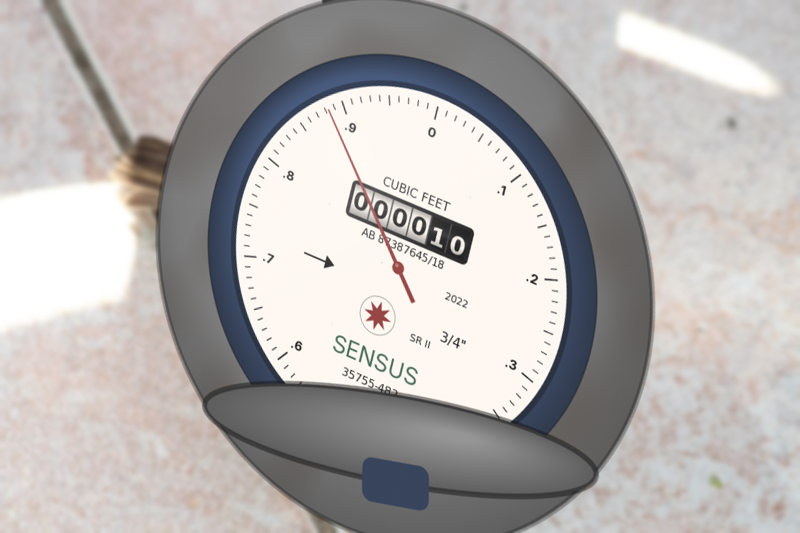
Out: {"value": 9.88, "unit": "ft³"}
